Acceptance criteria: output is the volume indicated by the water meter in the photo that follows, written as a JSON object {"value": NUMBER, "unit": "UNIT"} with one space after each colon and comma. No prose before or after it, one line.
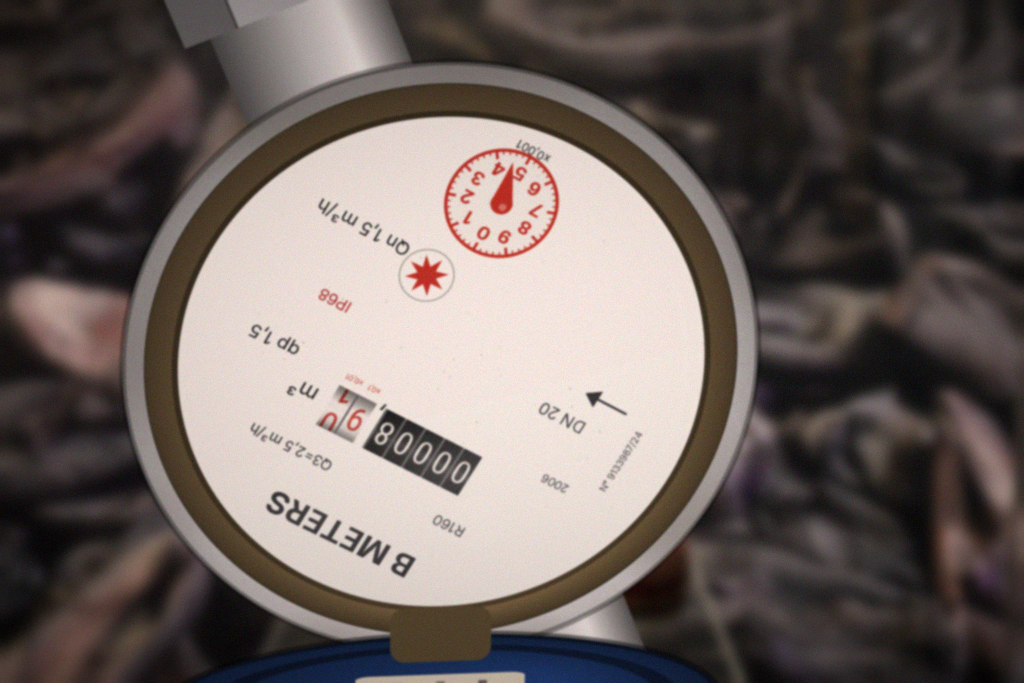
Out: {"value": 8.904, "unit": "m³"}
